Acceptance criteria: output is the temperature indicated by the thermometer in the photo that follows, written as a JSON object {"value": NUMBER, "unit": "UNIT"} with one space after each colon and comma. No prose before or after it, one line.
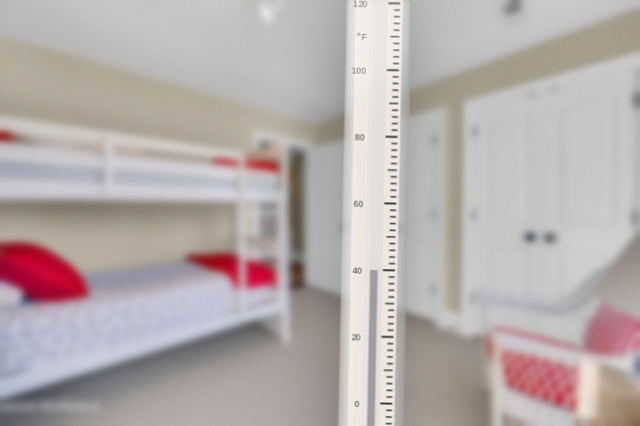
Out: {"value": 40, "unit": "°F"}
